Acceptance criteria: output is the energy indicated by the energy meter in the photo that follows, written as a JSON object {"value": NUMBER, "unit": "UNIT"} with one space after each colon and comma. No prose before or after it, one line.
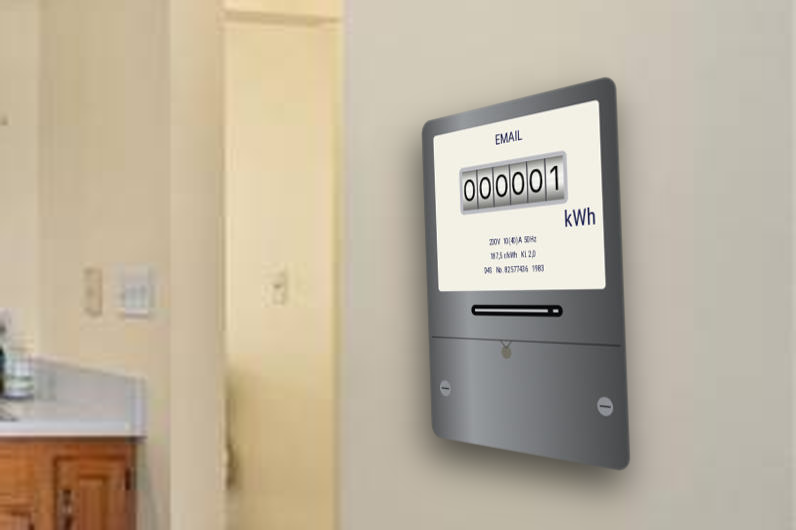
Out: {"value": 1, "unit": "kWh"}
